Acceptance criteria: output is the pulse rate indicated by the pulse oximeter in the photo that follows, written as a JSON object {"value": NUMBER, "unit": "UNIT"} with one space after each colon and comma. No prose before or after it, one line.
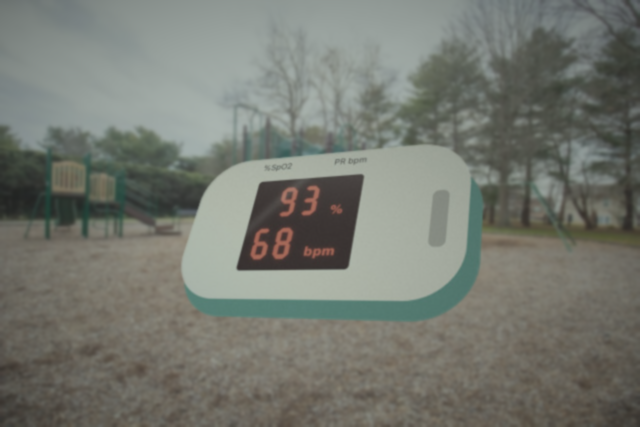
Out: {"value": 68, "unit": "bpm"}
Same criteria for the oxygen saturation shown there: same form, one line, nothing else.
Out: {"value": 93, "unit": "%"}
